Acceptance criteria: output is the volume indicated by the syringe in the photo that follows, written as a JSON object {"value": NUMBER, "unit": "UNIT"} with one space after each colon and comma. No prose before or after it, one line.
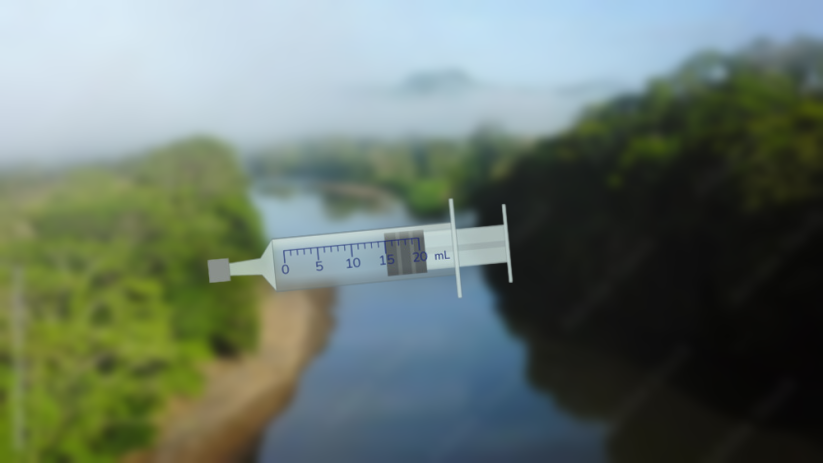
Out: {"value": 15, "unit": "mL"}
